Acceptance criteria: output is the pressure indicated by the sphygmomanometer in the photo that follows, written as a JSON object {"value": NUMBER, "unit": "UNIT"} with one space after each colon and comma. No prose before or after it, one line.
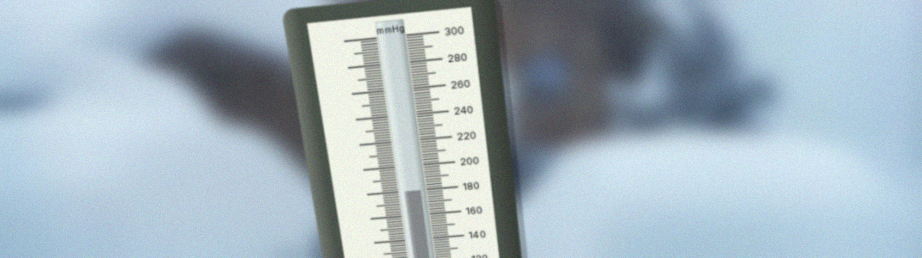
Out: {"value": 180, "unit": "mmHg"}
